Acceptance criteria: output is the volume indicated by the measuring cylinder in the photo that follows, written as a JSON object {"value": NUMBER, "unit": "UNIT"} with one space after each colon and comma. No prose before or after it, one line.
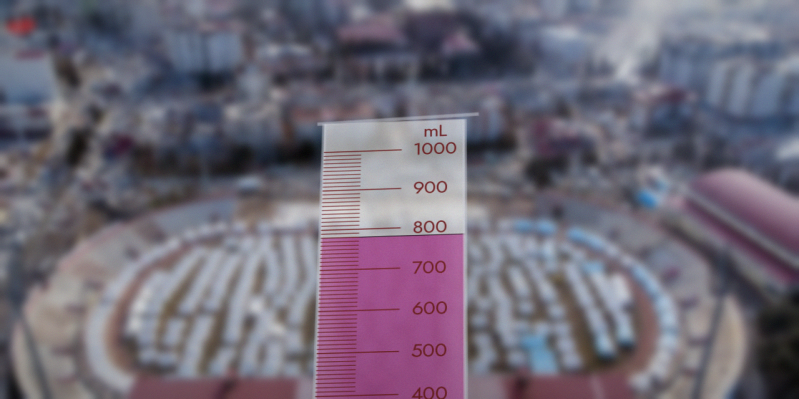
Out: {"value": 780, "unit": "mL"}
